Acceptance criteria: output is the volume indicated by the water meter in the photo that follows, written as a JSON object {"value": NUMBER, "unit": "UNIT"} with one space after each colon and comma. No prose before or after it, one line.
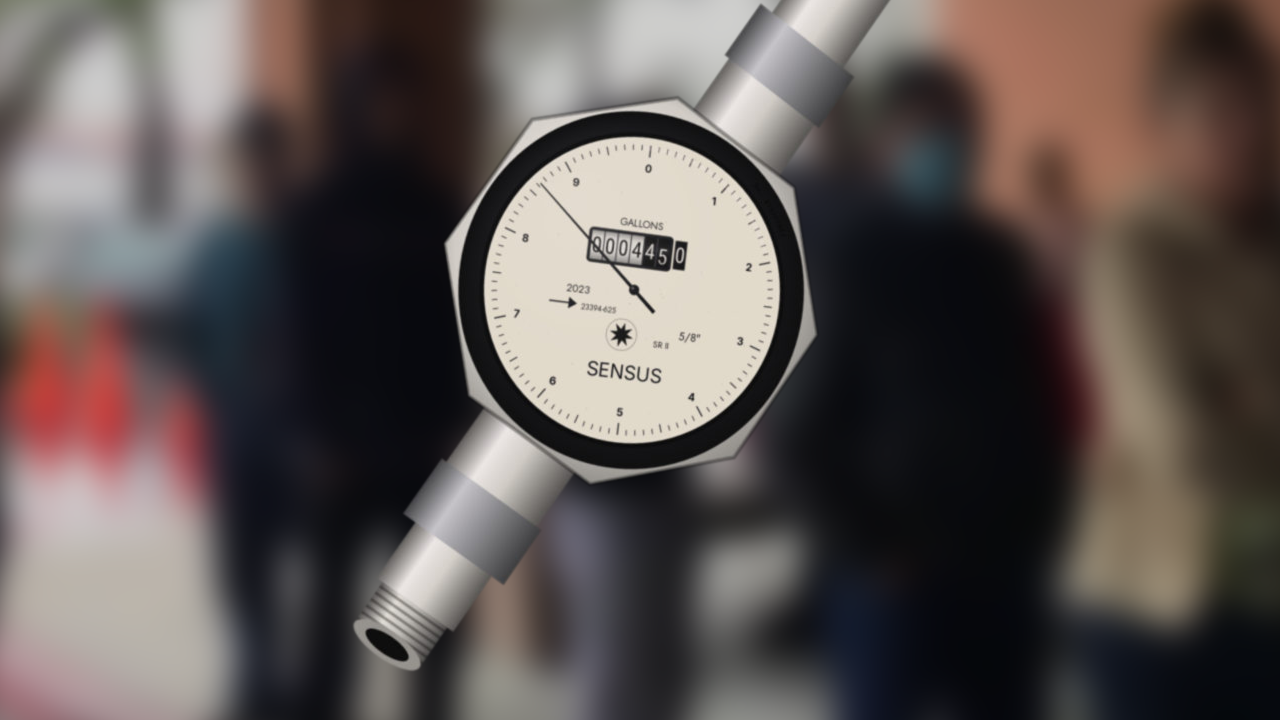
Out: {"value": 4448.6, "unit": "gal"}
